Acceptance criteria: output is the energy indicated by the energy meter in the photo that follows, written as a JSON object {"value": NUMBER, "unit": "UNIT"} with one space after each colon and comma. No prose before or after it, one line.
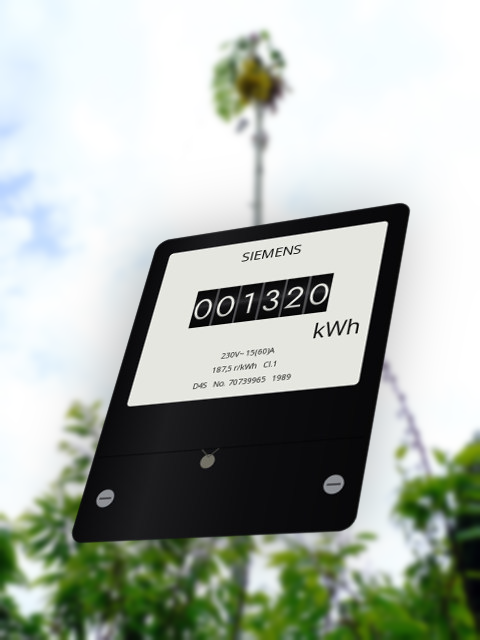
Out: {"value": 1320, "unit": "kWh"}
